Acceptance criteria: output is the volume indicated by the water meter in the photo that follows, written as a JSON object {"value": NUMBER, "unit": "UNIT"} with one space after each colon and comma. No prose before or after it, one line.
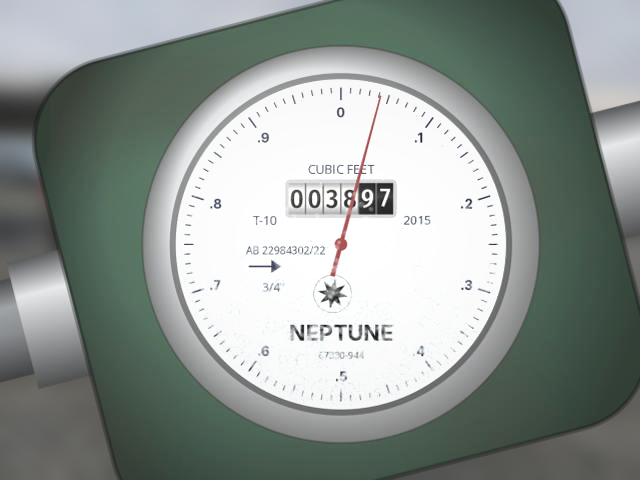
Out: {"value": 3897.04, "unit": "ft³"}
